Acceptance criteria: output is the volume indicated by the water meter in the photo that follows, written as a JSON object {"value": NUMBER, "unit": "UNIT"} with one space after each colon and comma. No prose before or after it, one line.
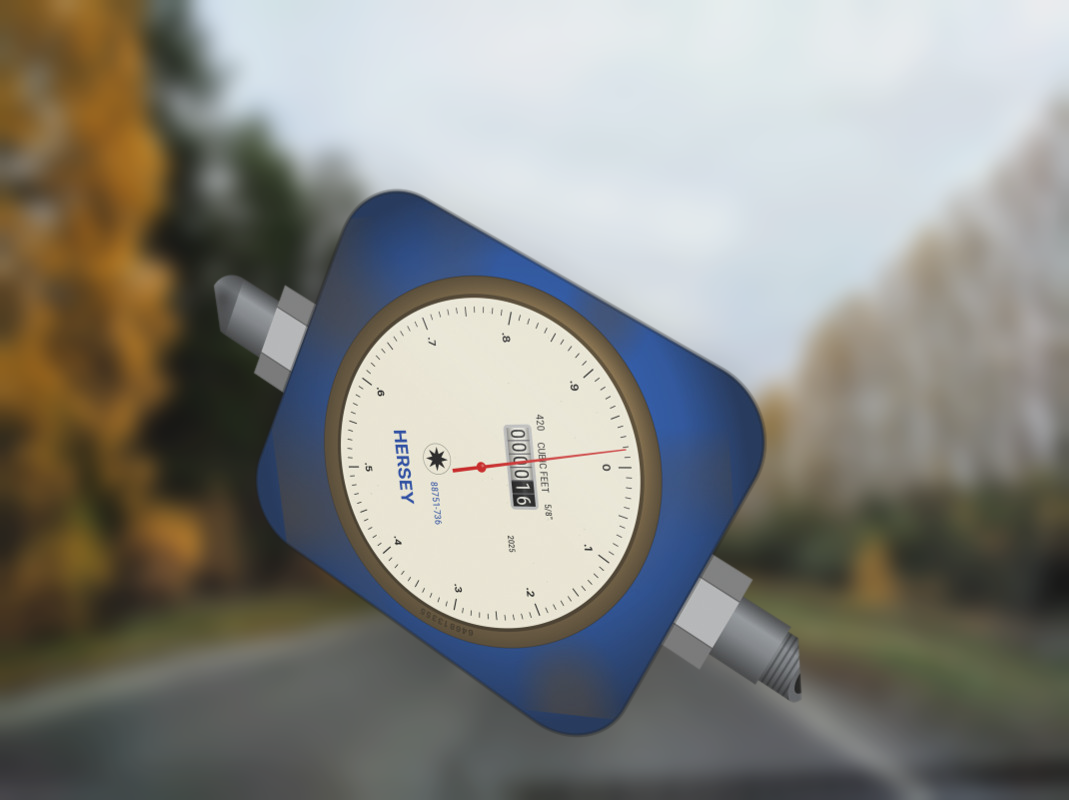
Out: {"value": 15.98, "unit": "ft³"}
